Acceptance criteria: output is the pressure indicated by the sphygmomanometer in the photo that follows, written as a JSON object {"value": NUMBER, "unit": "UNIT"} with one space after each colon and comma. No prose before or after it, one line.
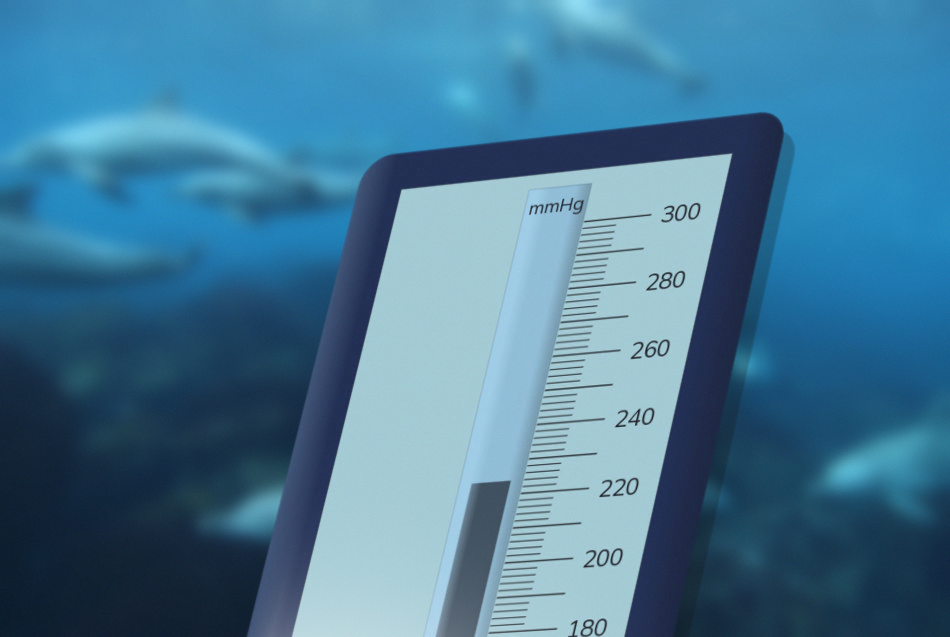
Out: {"value": 224, "unit": "mmHg"}
